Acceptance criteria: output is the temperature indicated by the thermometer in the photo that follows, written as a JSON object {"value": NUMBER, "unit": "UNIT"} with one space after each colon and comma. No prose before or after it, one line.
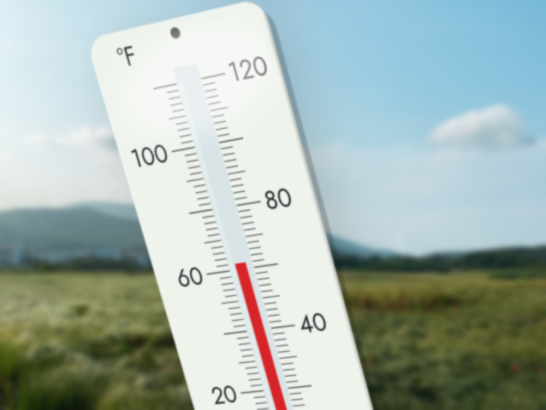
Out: {"value": 62, "unit": "°F"}
